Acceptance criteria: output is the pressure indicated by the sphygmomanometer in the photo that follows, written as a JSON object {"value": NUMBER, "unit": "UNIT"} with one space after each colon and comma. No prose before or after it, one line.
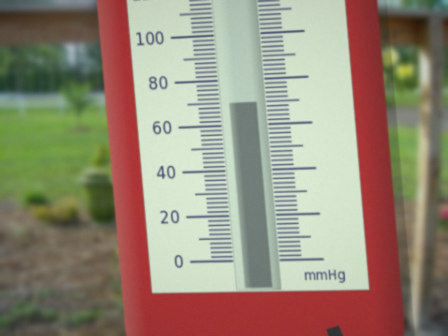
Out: {"value": 70, "unit": "mmHg"}
